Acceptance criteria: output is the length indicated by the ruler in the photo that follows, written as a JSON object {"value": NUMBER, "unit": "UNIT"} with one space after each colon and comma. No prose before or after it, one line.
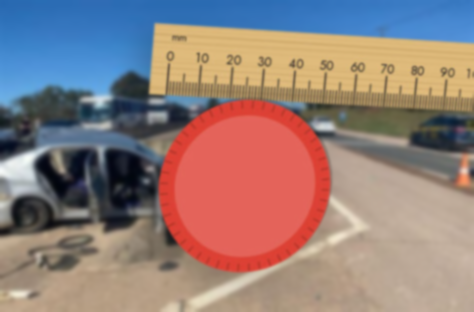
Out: {"value": 55, "unit": "mm"}
